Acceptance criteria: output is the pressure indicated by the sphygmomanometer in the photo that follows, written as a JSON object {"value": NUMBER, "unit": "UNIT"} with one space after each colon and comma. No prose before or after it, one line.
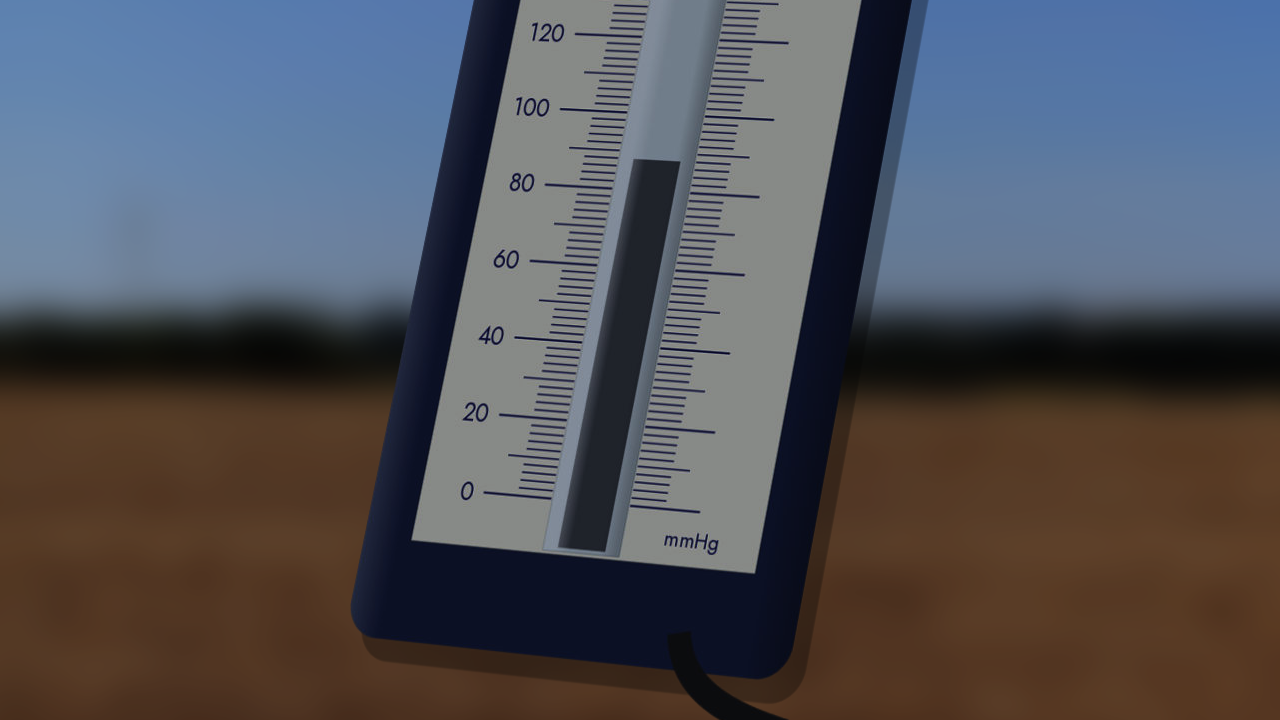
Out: {"value": 88, "unit": "mmHg"}
